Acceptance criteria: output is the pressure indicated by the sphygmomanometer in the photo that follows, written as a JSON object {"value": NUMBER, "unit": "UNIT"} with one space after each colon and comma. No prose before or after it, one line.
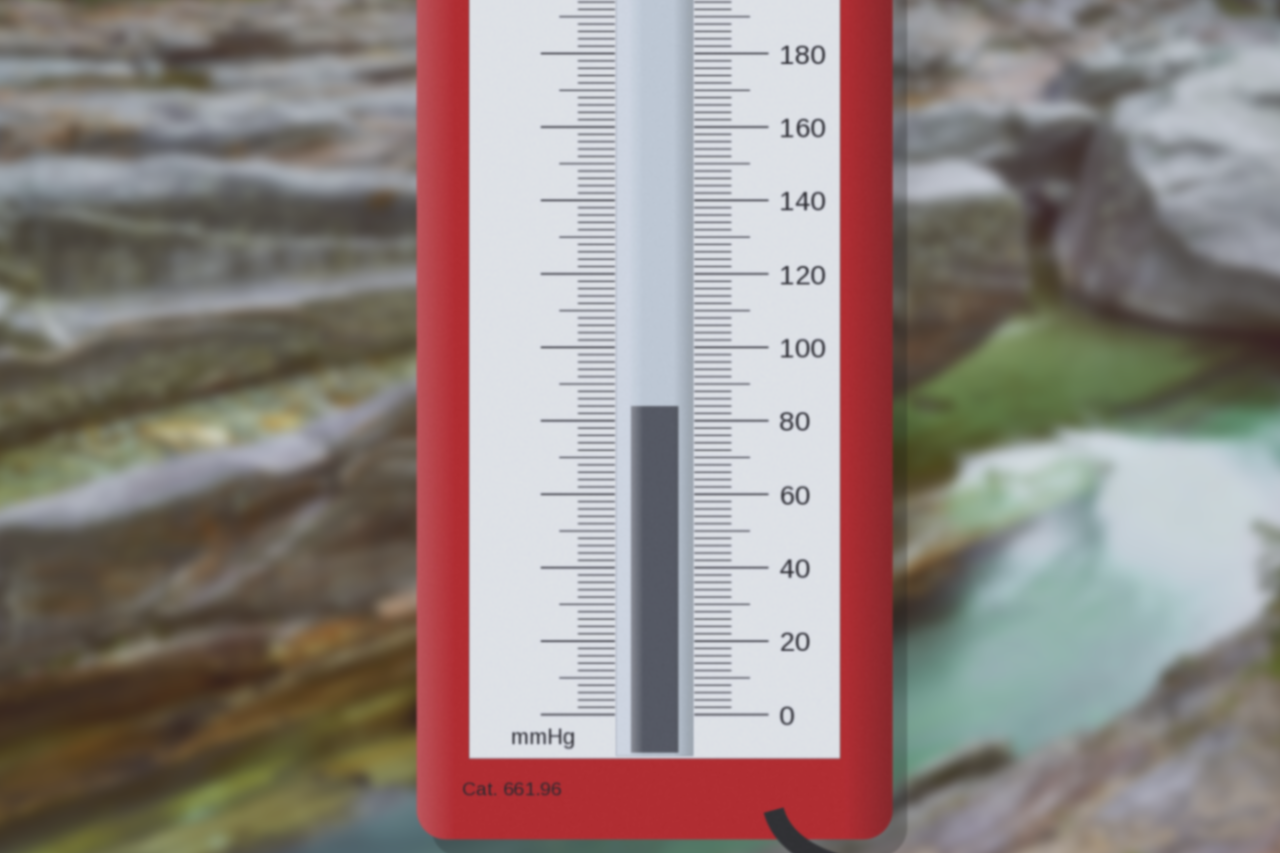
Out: {"value": 84, "unit": "mmHg"}
